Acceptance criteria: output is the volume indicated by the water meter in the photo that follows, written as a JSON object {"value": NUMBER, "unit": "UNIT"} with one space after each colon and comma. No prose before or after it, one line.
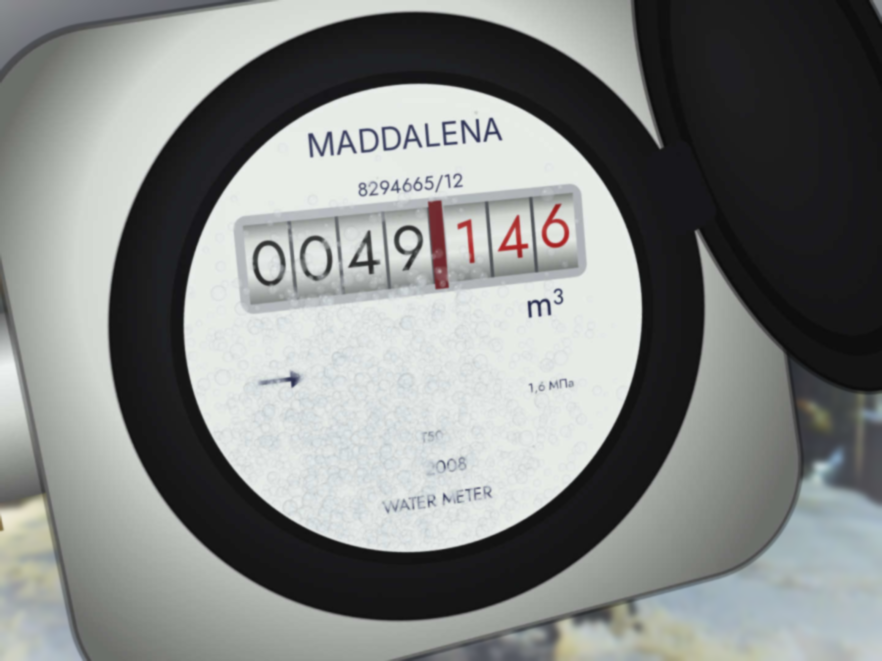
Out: {"value": 49.146, "unit": "m³"}
